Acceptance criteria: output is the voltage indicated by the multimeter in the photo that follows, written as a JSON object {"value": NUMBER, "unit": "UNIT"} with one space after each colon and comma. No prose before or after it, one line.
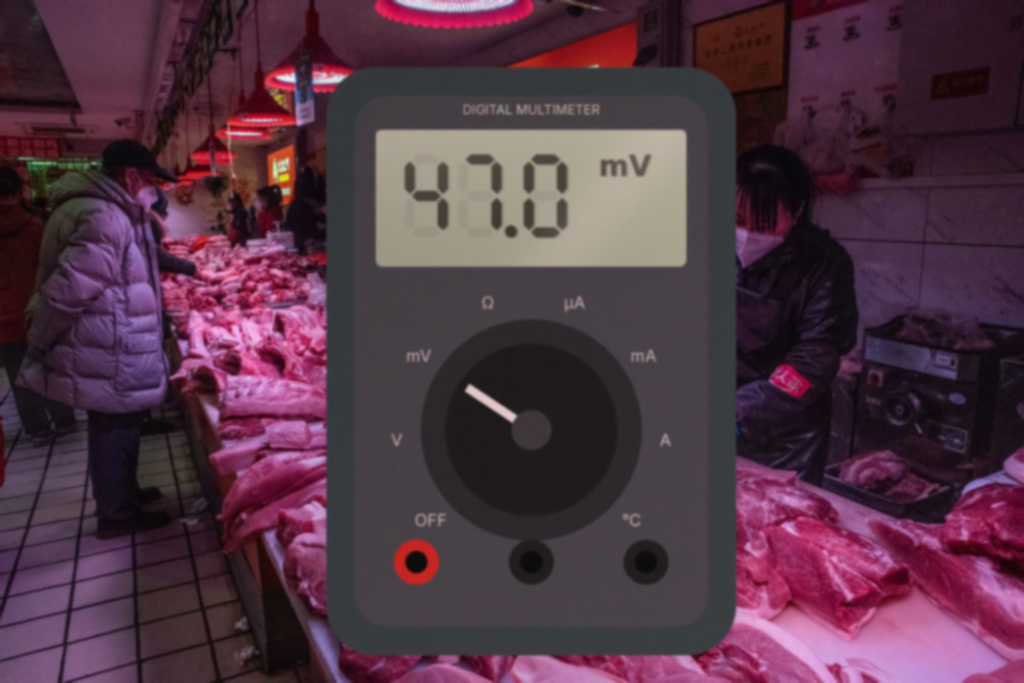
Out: {"value": 47.0, "unit": "mV"}
